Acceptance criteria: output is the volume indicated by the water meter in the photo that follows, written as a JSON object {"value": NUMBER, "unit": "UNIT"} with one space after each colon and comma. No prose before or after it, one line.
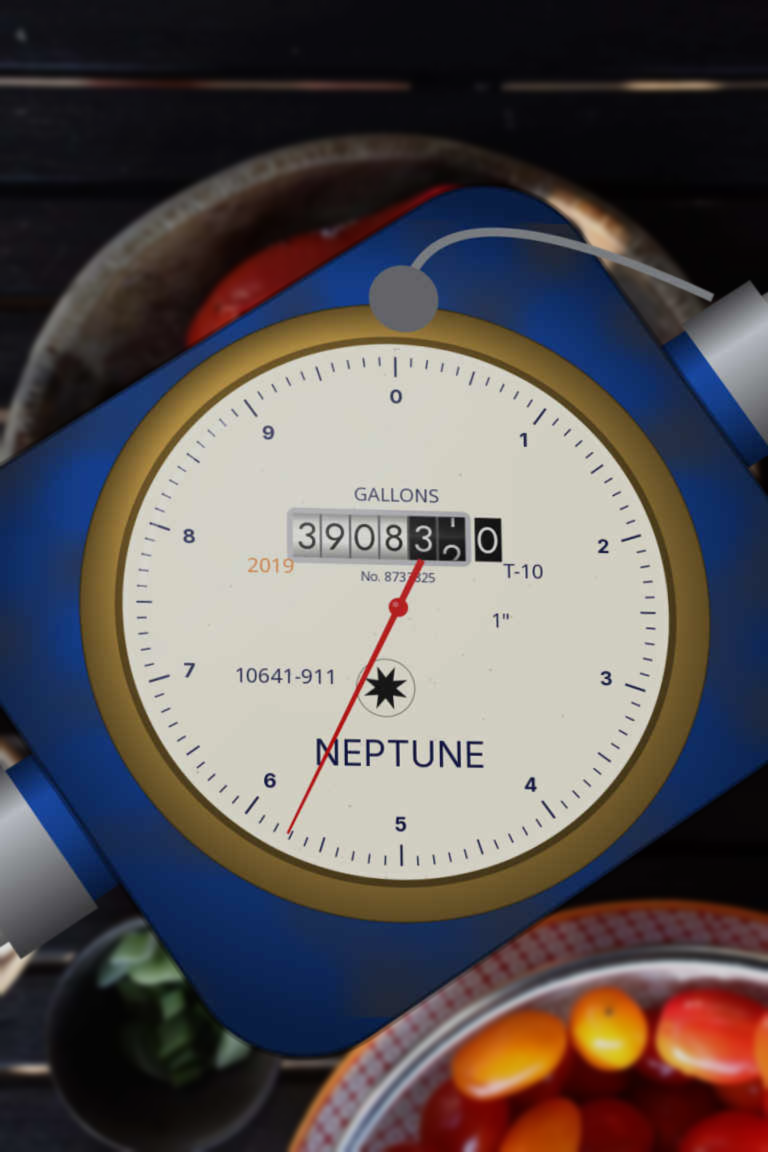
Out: {"value": 3908315.7, "unit": "gal"}
